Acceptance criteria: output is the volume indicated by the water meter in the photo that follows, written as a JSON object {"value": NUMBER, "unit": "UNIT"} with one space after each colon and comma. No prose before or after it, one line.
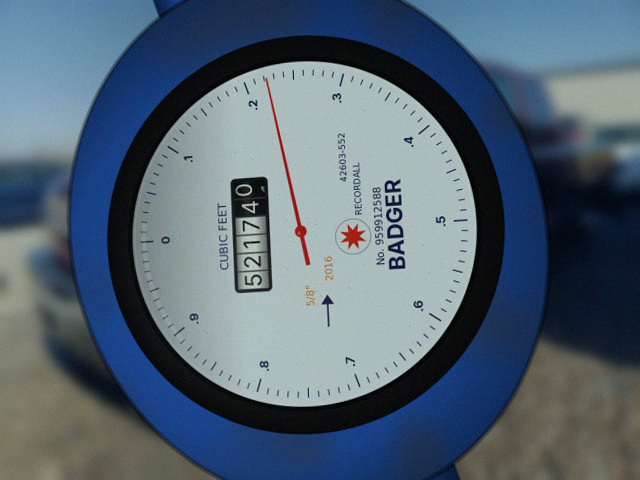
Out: {"value": 521740.22, "unit": "ft³"}
